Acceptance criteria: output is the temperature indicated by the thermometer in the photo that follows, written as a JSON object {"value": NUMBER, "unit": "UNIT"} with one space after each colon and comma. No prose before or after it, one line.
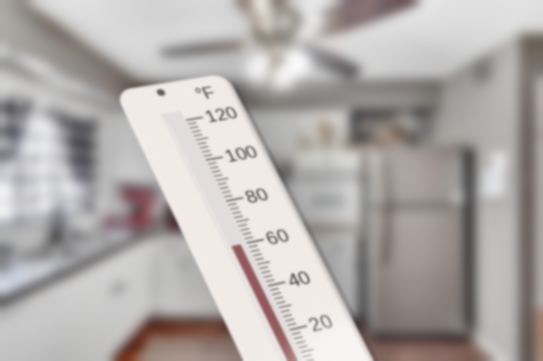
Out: {"value": 60, "unit": "°F"}
